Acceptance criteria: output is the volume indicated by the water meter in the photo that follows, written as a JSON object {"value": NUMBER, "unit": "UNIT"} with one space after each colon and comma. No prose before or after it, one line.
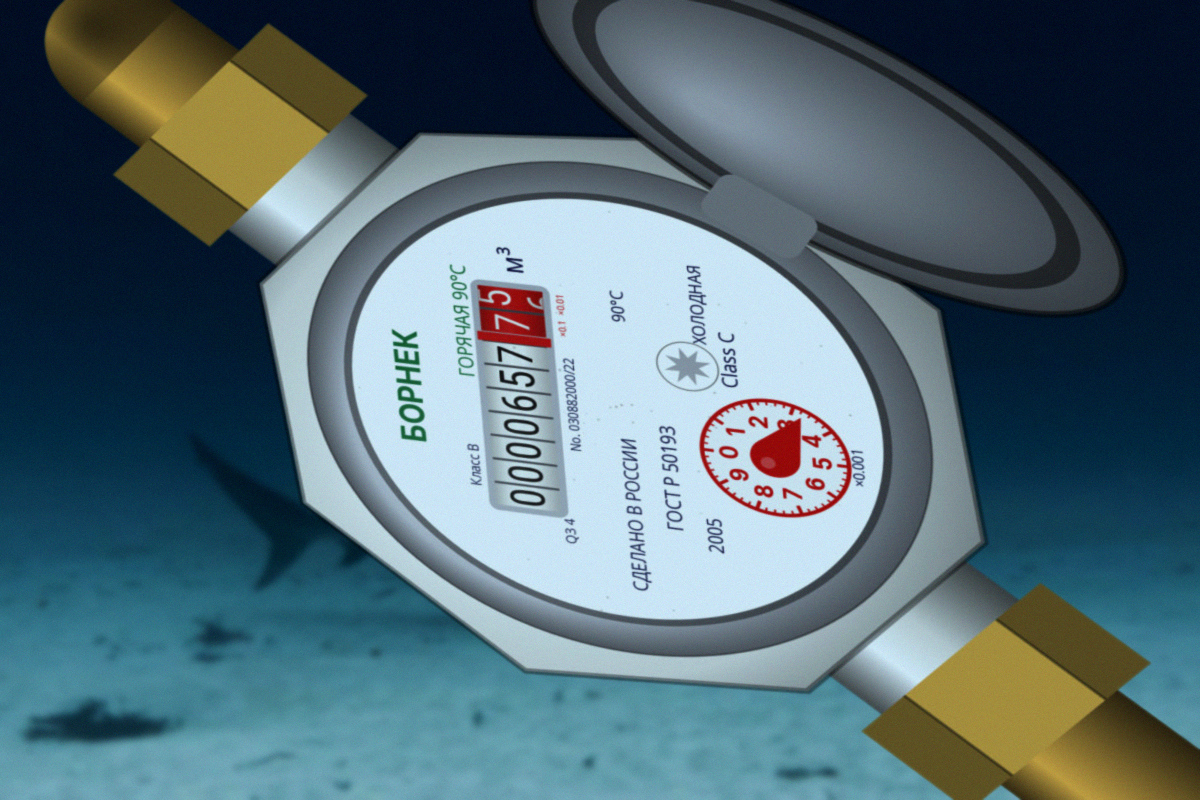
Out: {"value": 657.753, "unit": "m³"}
